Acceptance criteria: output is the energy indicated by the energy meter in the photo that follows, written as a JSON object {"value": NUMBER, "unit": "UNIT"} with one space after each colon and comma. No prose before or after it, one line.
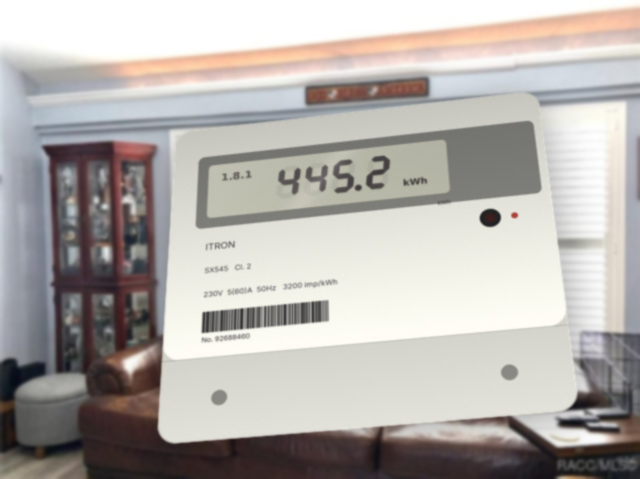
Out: {"value": 445.2, "unit": "kWh"}
